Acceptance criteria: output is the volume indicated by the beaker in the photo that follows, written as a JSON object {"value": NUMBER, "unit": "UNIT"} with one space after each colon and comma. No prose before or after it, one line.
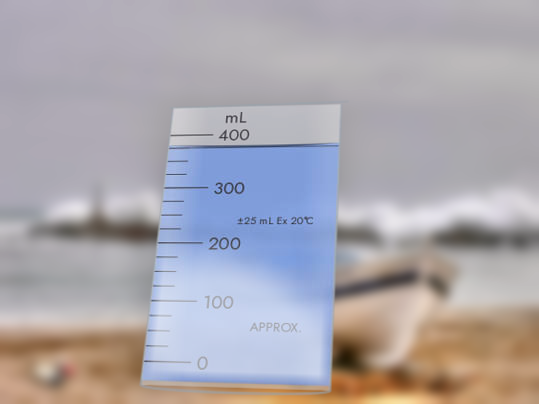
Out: {"value": 375, "unit": "mL"}
